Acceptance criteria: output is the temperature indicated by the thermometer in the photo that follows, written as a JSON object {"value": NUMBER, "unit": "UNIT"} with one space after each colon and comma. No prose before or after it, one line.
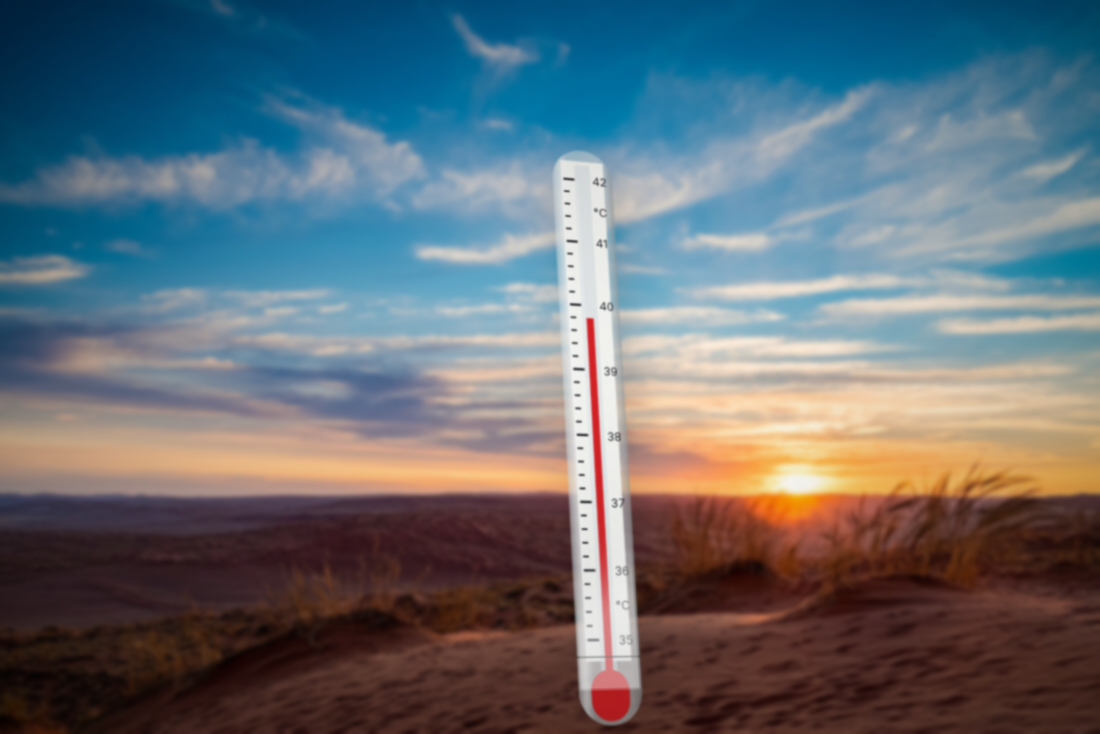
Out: {"value": 39.8, "unit": "°C"}
